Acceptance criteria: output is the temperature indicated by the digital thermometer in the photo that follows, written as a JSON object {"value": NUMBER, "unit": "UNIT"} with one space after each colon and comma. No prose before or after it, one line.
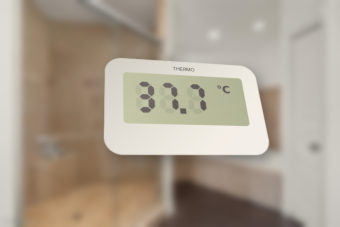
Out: {"value": 37.7, "unit": "°C"}
